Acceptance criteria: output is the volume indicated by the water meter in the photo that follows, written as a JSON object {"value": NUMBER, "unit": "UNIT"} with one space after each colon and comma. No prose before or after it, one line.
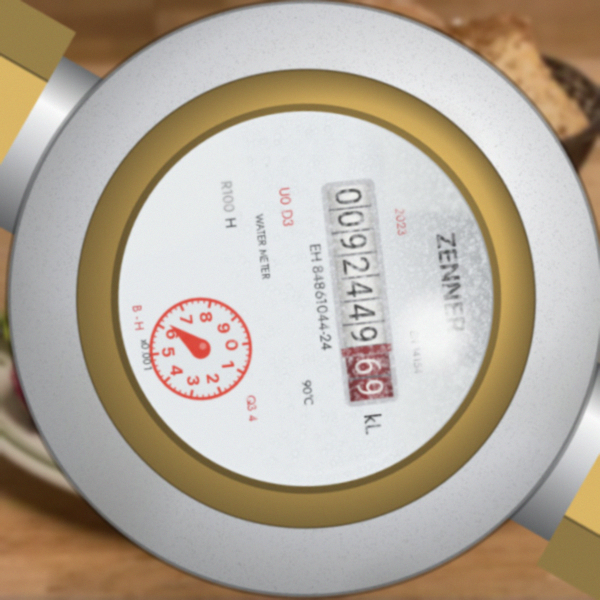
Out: {"value": 92449.696, "unit": "kL"}
